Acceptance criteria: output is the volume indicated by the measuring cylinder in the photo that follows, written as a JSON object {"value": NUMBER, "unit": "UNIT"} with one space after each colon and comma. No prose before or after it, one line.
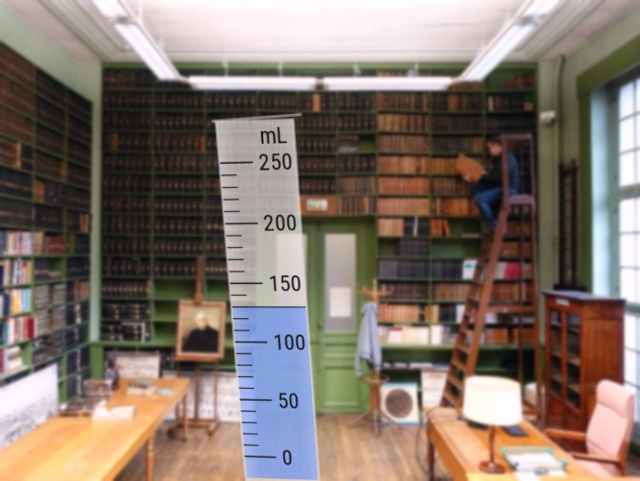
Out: {"value": 130, "unit": "mL"}
